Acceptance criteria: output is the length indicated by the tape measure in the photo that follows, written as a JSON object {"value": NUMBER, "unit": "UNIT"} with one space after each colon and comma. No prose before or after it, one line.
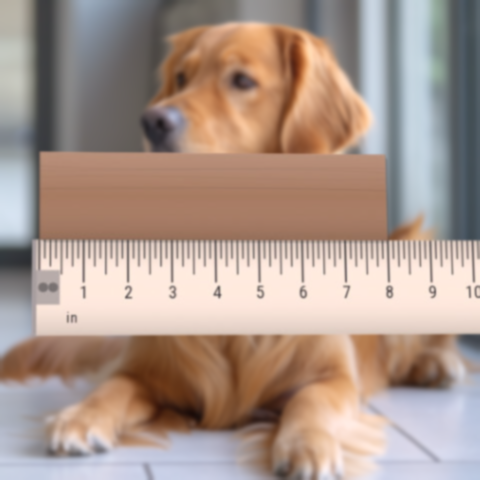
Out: {"value": 8, "unit": "in"}
